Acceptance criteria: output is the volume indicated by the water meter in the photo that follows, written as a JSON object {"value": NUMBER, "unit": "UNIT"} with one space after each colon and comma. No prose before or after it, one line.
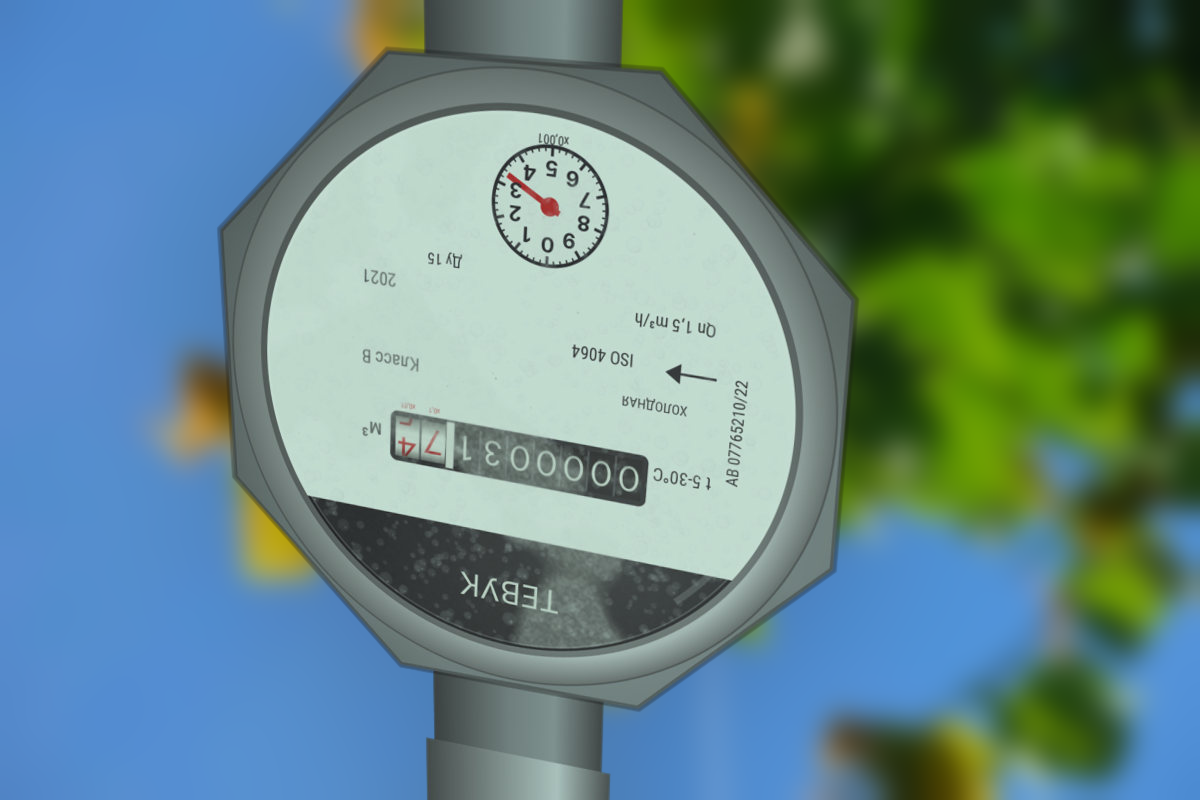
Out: {"value": 31.743, "unit": "m³"}
